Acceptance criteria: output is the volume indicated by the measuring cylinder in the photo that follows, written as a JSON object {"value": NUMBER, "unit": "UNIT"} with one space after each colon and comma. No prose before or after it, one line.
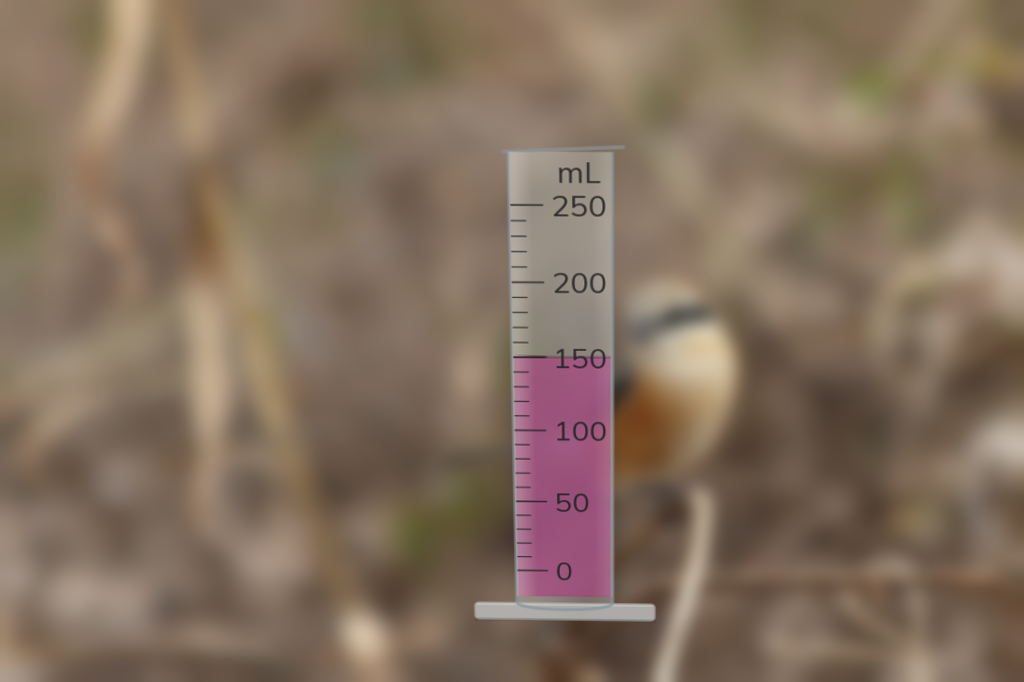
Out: {"value": 150, "unit": "mL"}
